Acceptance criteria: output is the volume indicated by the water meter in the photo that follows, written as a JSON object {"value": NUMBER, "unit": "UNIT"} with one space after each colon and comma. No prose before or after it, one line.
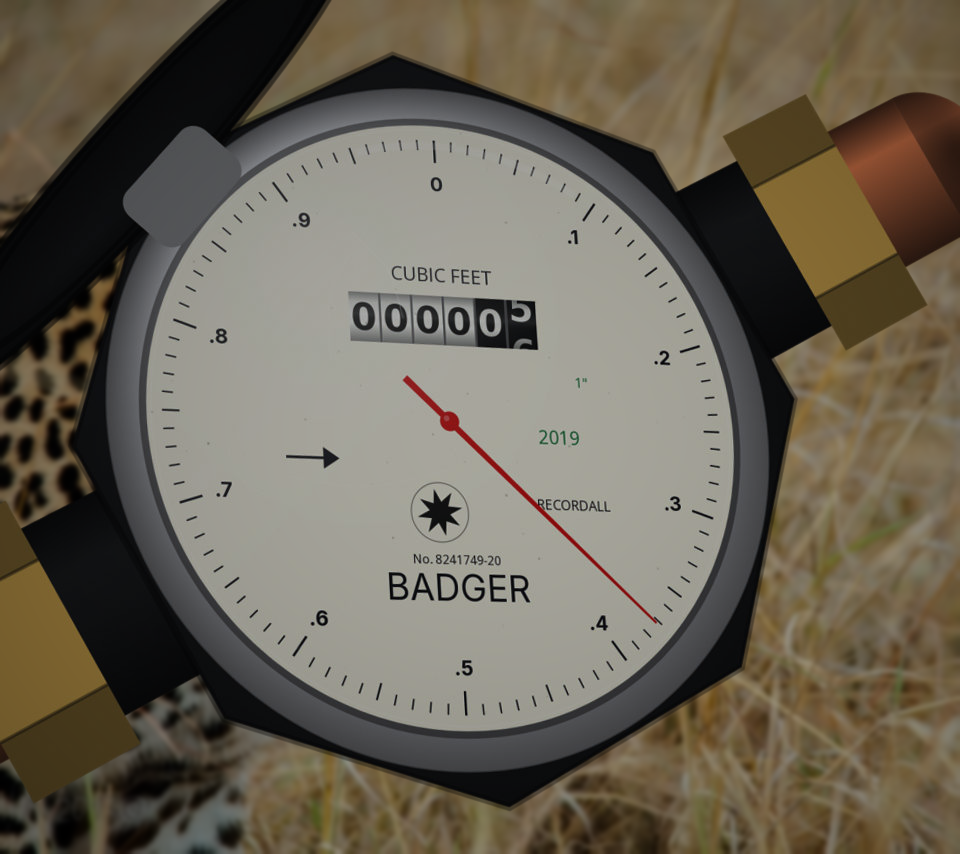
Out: {"value": 5.37, "unit": "ft³"}
